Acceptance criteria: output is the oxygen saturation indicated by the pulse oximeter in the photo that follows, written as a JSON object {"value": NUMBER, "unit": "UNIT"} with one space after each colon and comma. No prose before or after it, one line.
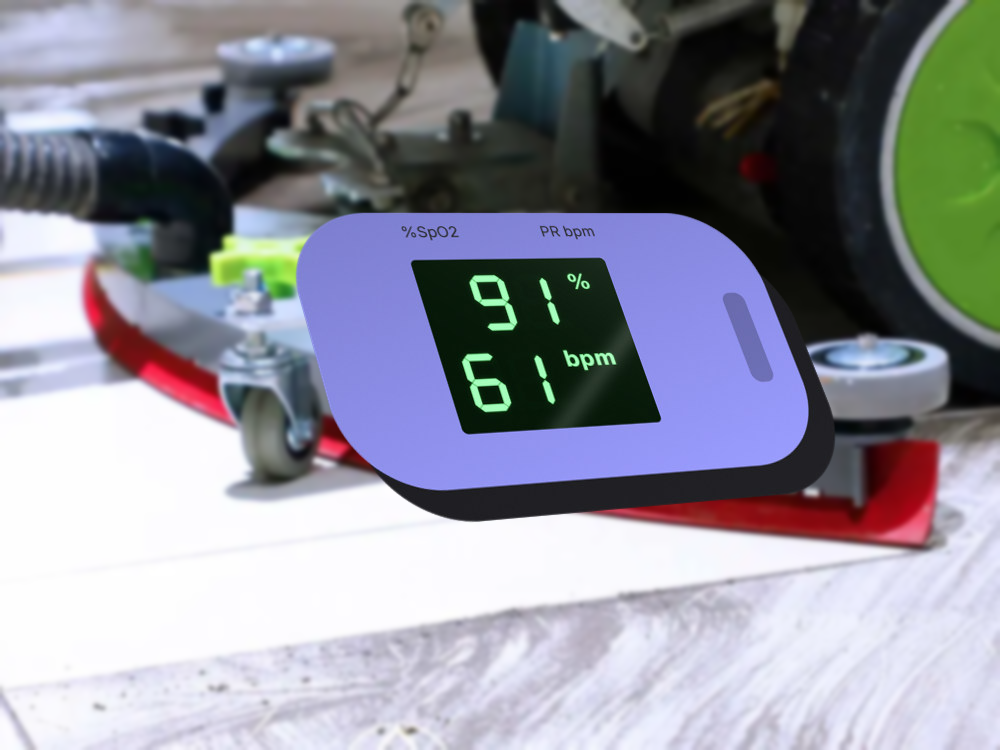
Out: {"value": 91, "unit": "%"}
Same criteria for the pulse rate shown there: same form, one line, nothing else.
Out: {"value": 61, "unit": "bpm"}
